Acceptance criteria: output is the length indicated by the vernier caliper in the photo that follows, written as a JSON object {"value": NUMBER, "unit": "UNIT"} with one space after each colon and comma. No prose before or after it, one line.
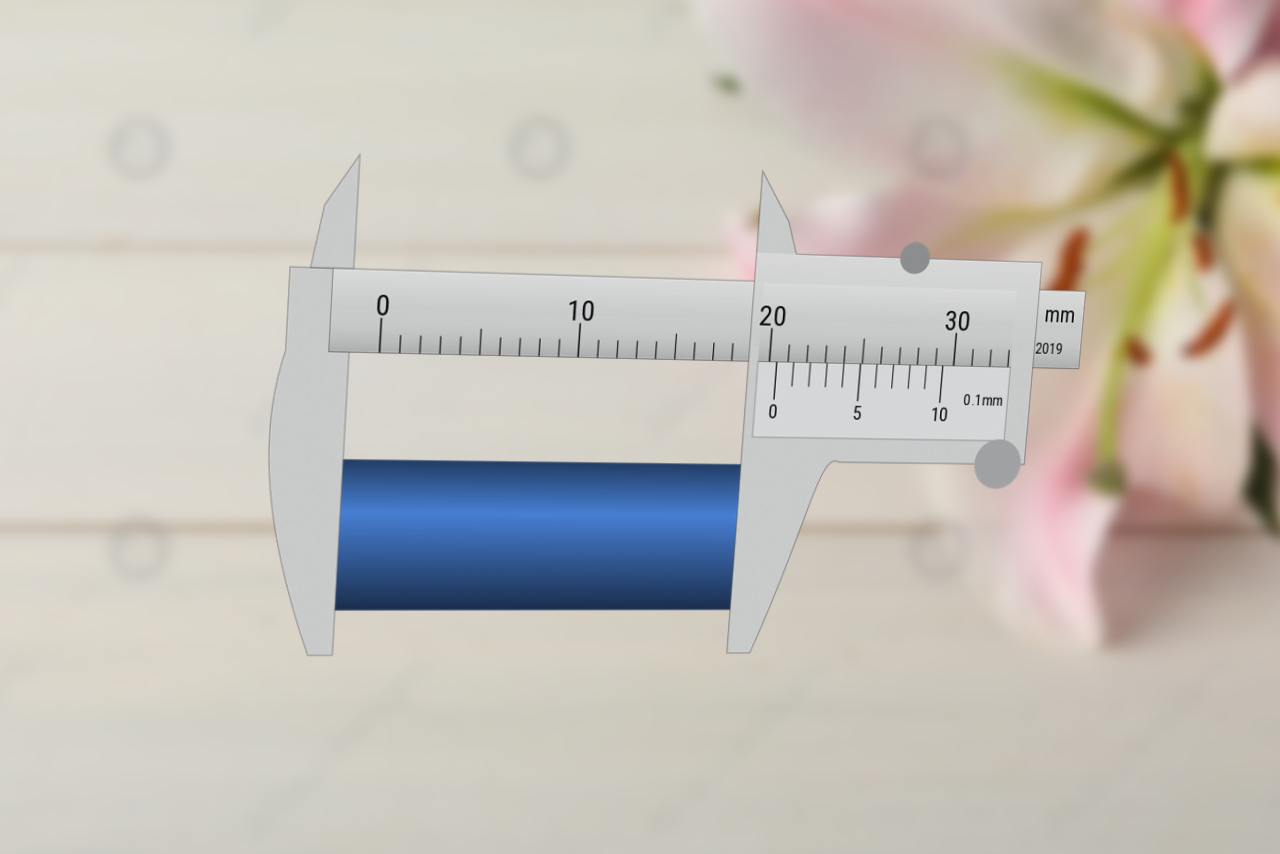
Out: {"value": 20.4, "unit": "mm"}
